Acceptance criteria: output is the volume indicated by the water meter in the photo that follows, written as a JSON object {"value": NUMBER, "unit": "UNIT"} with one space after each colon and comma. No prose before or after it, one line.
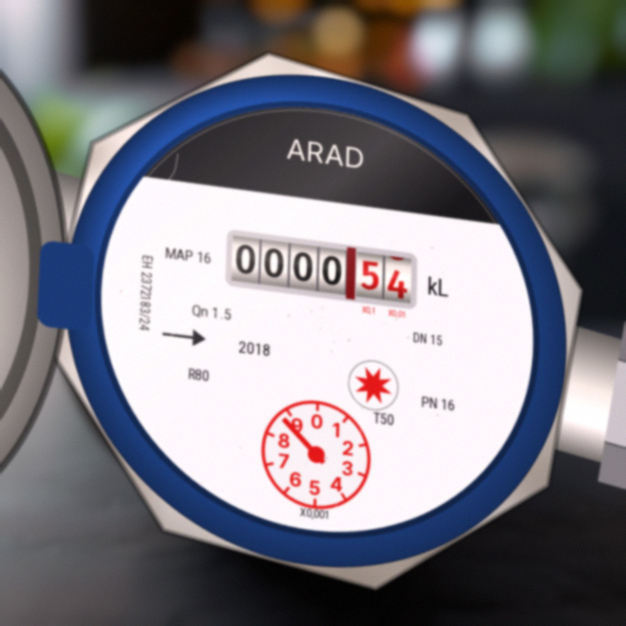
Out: {"value": 0.538, "unit": "kL"}
